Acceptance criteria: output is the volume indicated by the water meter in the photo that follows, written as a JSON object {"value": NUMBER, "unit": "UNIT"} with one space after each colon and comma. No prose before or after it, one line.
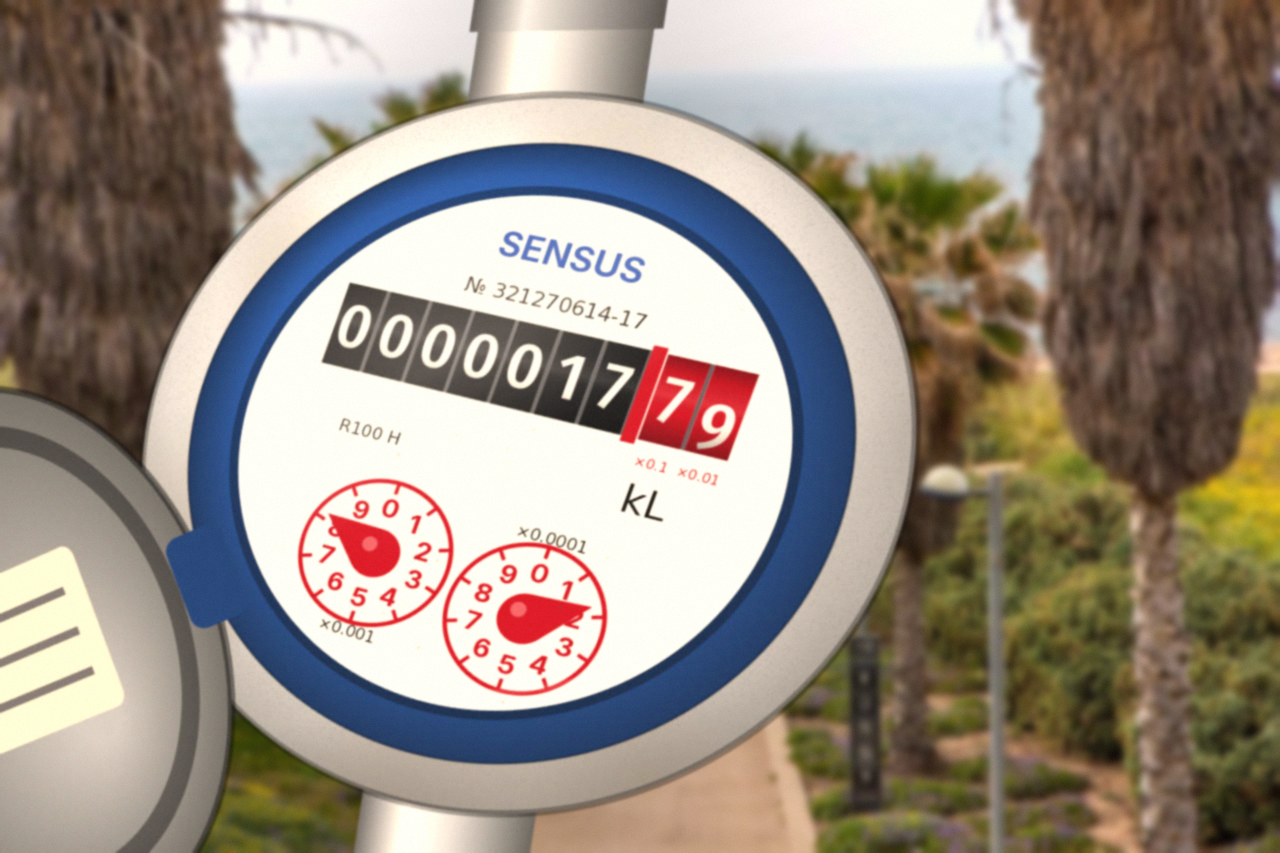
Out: {"value": 17.7881, "unit": "kL"}
